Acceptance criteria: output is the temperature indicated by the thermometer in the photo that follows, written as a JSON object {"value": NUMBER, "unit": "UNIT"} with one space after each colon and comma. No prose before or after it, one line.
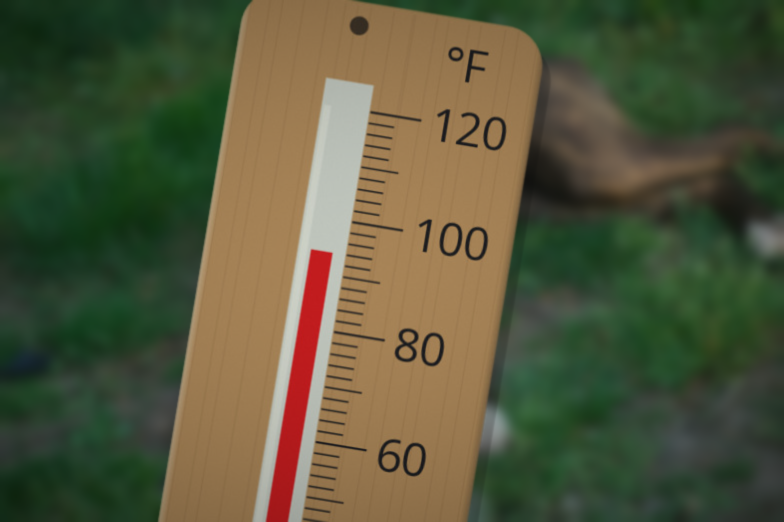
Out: {"value": 94, "unit": "°F"}
